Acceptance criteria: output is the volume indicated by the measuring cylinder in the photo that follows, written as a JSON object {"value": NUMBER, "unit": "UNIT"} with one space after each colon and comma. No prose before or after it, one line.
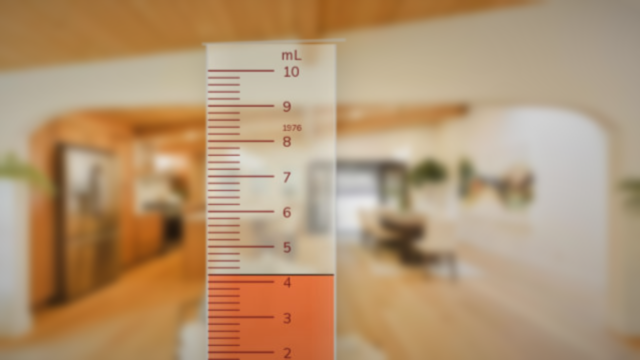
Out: {"value": 4.2, "unit": "mL"}
